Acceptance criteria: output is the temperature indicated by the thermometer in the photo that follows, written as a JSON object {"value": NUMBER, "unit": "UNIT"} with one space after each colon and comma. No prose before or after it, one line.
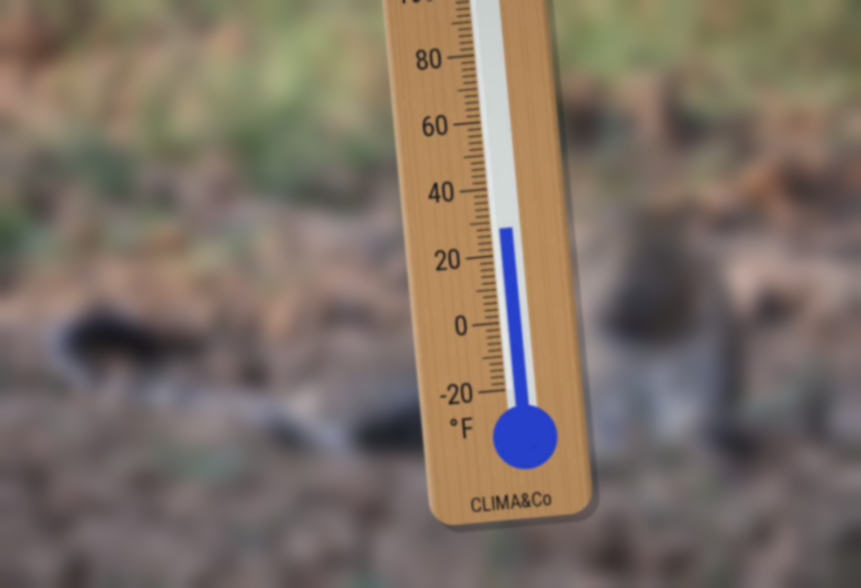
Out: {"value": 28, "unit": "°F"}
